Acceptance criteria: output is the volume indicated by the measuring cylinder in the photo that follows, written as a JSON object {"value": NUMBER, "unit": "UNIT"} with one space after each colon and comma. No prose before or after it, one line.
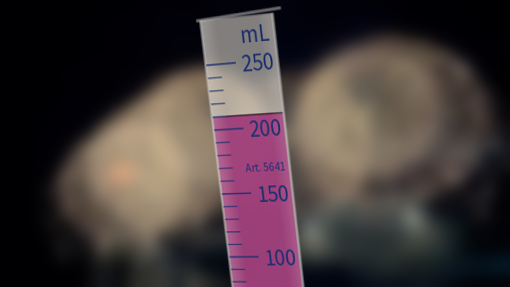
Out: {"value": 210, "unit": "mL"}
